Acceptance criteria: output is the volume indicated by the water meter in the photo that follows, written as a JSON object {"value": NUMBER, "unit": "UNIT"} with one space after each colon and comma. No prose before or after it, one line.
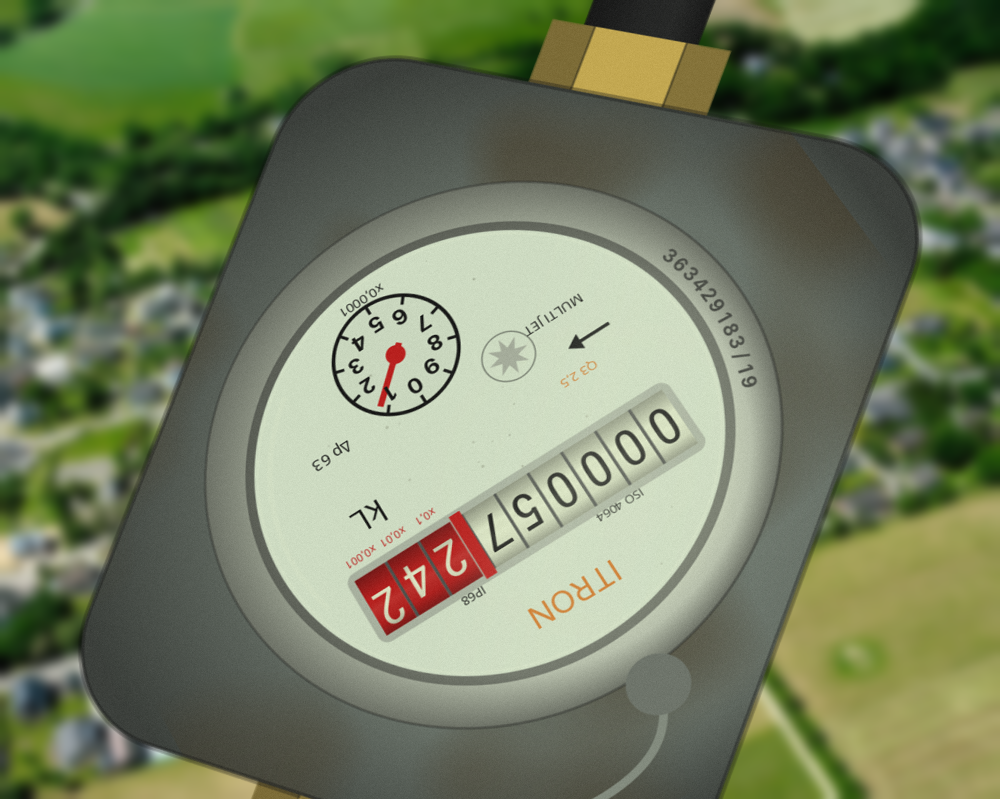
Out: {"value": 57.2421, "unit": "kL"}
